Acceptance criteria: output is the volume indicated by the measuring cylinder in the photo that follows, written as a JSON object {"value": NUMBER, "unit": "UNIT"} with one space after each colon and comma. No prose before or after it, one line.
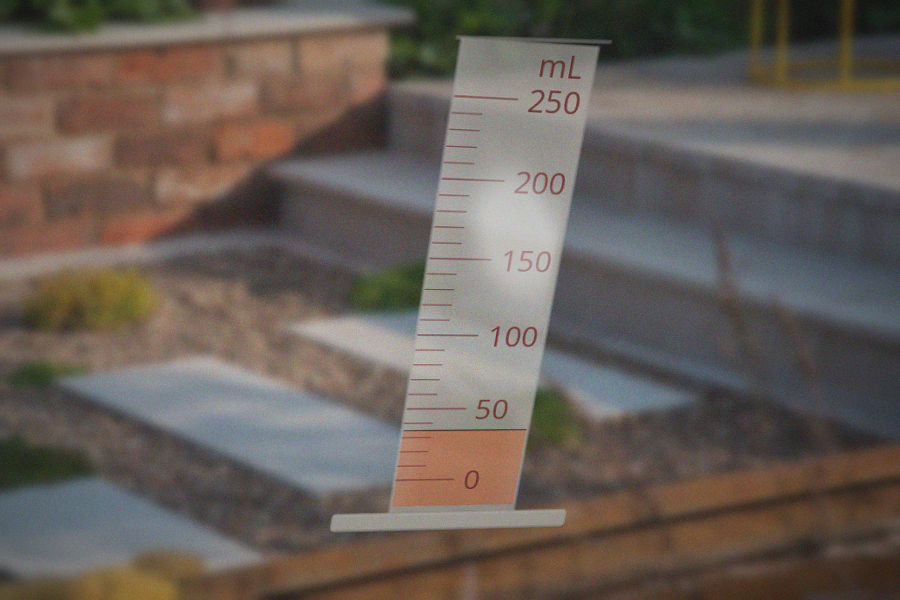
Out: {"value": 35, "unit": "mL"}
